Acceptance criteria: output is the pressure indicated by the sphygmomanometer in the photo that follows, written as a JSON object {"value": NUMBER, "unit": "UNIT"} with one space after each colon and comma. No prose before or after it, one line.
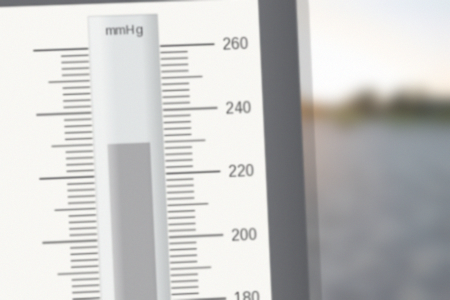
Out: {"value": 230, "unit": "mmHg"}
